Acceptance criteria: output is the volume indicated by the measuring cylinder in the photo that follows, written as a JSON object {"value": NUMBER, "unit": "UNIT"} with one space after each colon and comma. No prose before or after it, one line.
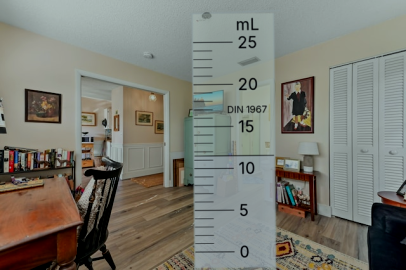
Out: {"value": 11.5, "unit": "mL"}
